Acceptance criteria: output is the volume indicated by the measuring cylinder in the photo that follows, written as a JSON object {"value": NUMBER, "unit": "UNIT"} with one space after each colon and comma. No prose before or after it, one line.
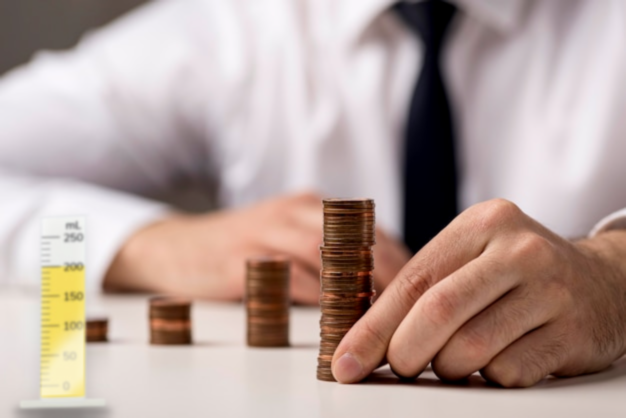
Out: {"value": 200, "unit": "mL"}
